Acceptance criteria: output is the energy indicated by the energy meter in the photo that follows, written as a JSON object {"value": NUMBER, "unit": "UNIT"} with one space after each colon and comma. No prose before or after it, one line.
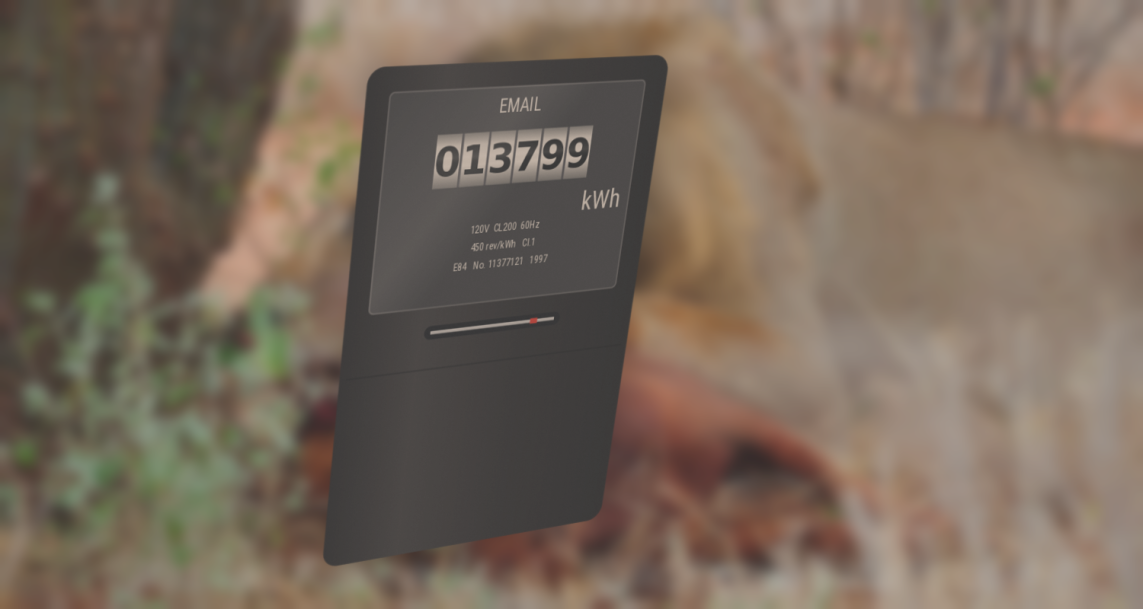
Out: {"value": 13799, "unit": "kWh"}
